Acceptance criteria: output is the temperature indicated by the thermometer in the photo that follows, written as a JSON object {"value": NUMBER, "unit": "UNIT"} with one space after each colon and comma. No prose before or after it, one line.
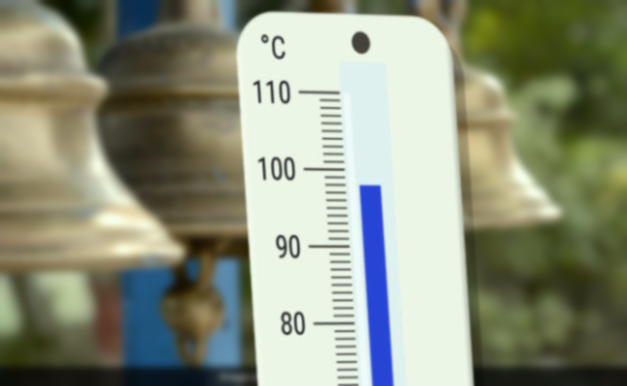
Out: {"value": 98, "unit": "°C"}
